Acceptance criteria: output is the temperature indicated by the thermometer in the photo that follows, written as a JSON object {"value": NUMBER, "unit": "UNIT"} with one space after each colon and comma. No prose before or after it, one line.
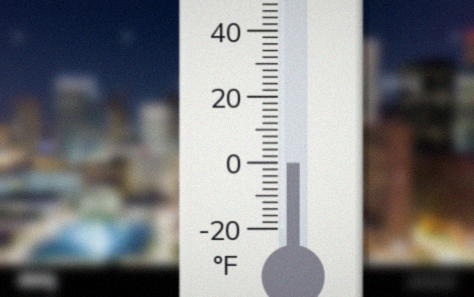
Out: {"value": 0, "unit": "°F"}
